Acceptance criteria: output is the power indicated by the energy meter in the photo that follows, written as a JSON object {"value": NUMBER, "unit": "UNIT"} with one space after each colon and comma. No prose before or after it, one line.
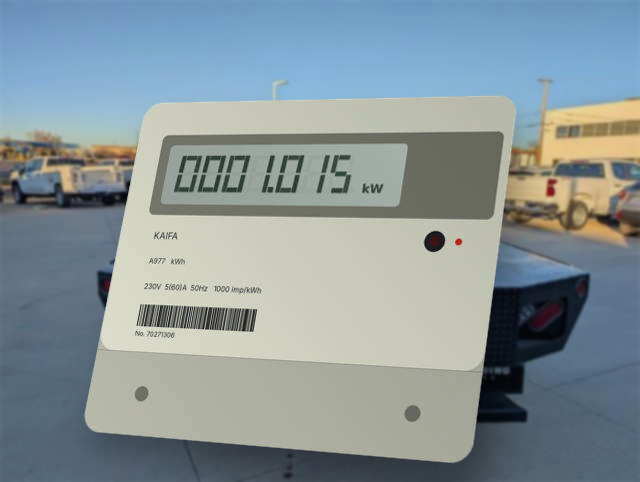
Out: {"value": 1.015, "unit": "kW"}
